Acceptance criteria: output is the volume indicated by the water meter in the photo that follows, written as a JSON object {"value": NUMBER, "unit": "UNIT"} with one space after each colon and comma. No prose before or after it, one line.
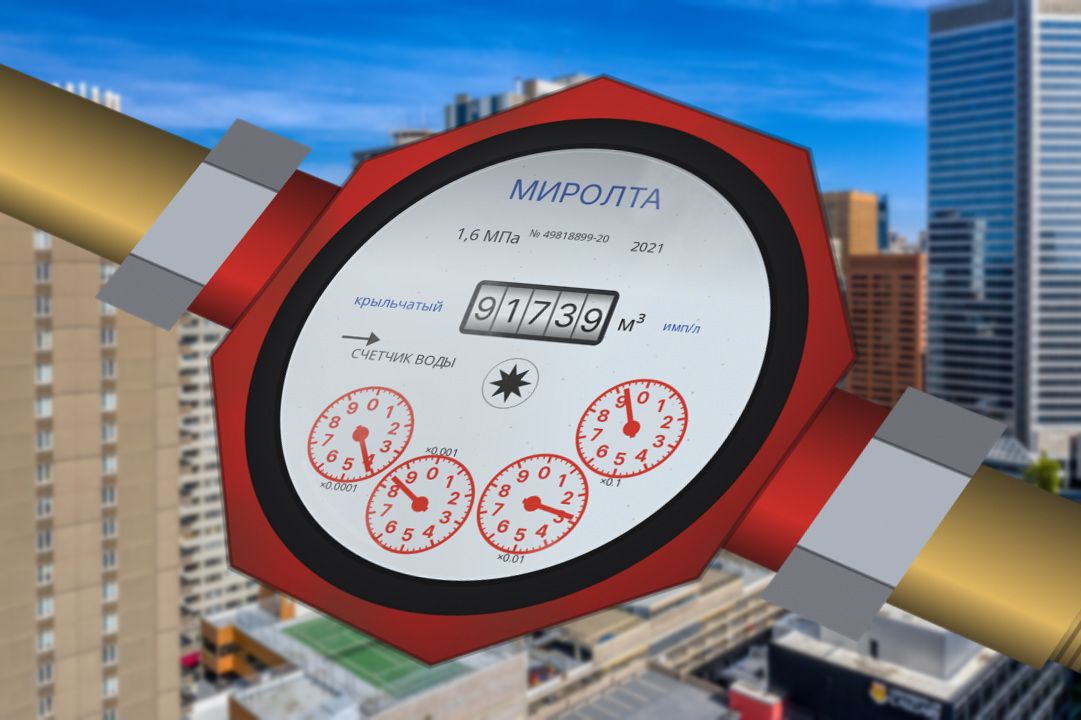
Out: {"value": 91738.9284, "unit": "m³"}
